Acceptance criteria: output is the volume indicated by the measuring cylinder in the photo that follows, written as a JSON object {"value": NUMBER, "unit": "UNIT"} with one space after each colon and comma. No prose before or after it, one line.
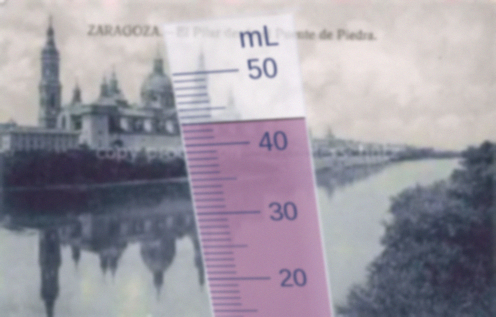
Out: {"value": 43, "unit": "mL"}
